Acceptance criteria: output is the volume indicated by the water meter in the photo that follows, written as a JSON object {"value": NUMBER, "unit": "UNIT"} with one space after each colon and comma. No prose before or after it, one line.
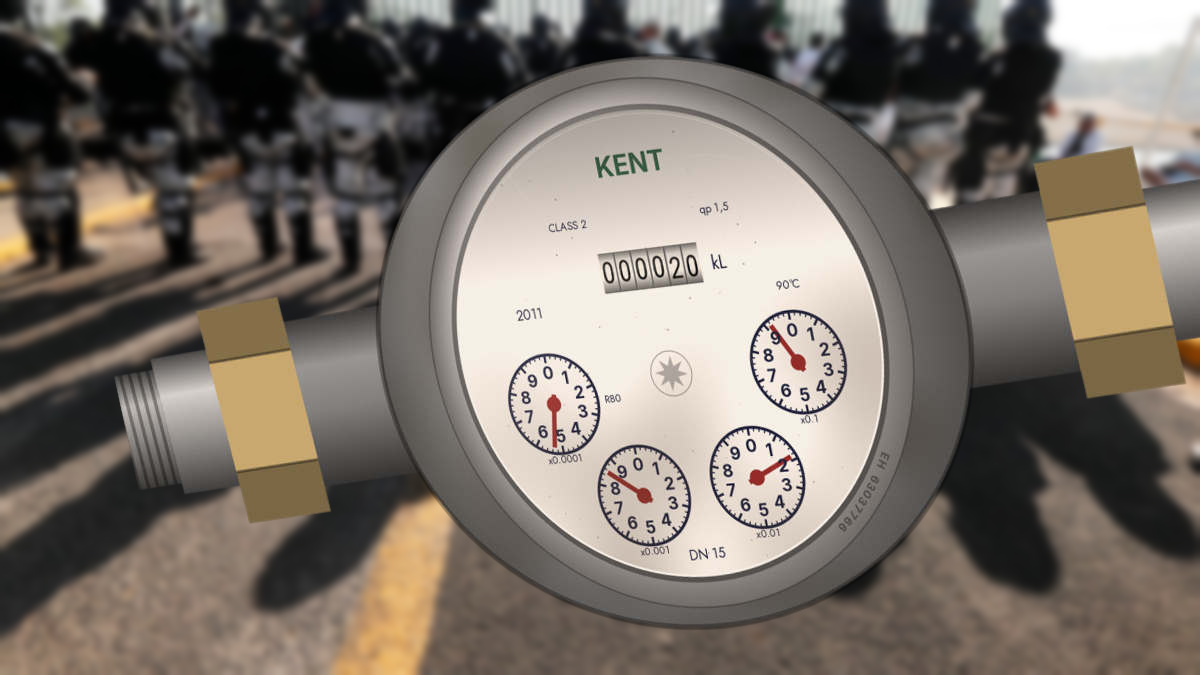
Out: {"value": 19.9185, "unit": "kL"}
